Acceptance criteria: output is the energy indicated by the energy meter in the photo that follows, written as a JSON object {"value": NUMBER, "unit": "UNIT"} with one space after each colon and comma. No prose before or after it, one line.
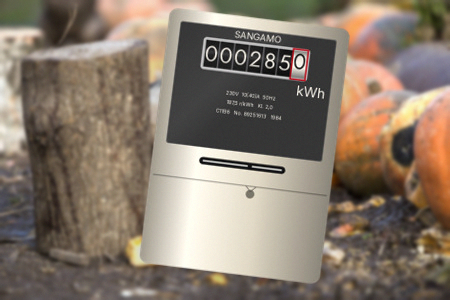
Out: {"value": 285.0, "unit": "kWh"}
